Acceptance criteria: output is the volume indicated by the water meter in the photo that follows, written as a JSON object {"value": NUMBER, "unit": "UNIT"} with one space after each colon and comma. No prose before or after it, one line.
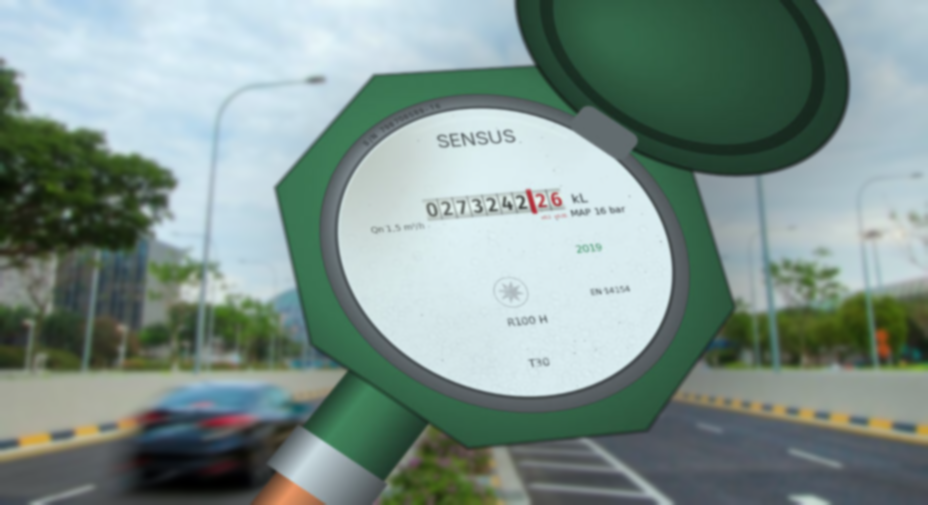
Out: {"value": 273242.26, "unit": "kL"}
